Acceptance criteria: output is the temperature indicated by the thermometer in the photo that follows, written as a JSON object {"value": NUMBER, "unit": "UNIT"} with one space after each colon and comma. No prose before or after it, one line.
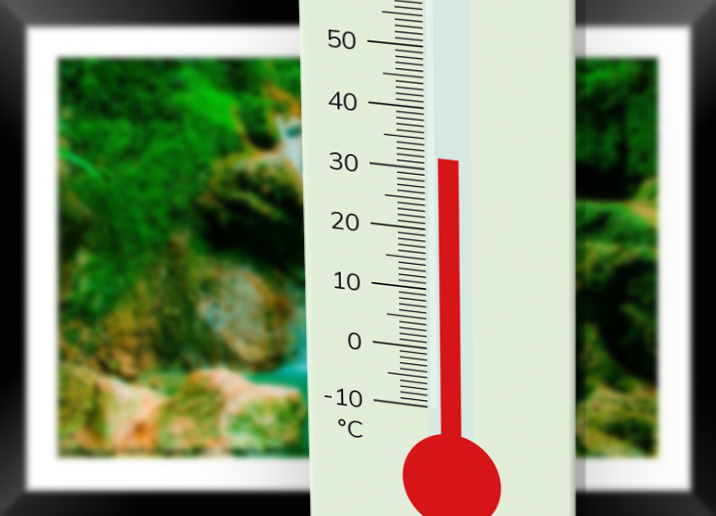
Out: {"value": 32, "unit": "°C"}
